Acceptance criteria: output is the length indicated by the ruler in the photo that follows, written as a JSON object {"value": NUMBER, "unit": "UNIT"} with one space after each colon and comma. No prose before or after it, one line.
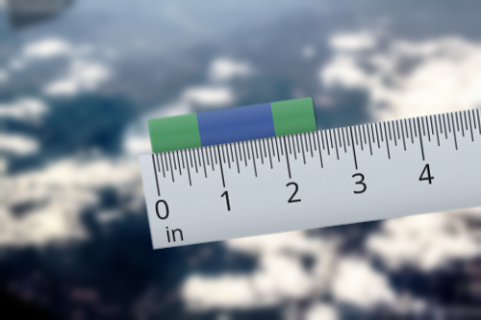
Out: {"value": 2.5, "unit": "in"}
